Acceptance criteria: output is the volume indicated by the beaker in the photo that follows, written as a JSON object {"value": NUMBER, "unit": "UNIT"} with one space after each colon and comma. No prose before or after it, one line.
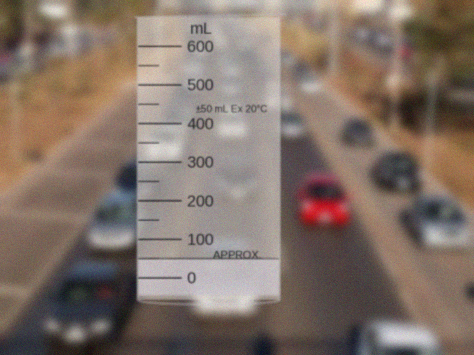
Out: {"value": 50, "unit": "mL"}
